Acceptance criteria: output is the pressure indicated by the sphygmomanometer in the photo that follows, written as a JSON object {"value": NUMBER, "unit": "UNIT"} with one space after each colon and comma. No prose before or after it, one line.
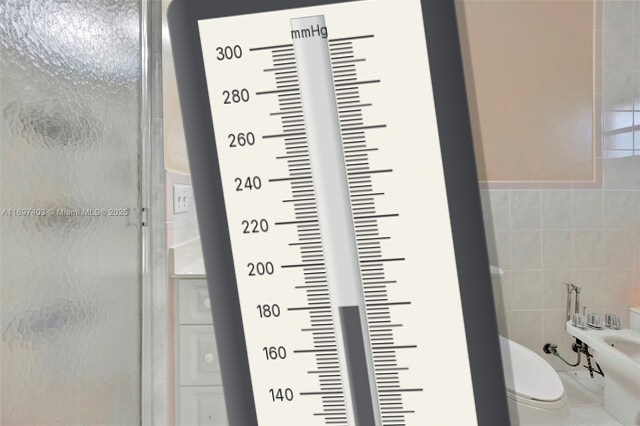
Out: {"value": 180, "unit": "mmHg"}
